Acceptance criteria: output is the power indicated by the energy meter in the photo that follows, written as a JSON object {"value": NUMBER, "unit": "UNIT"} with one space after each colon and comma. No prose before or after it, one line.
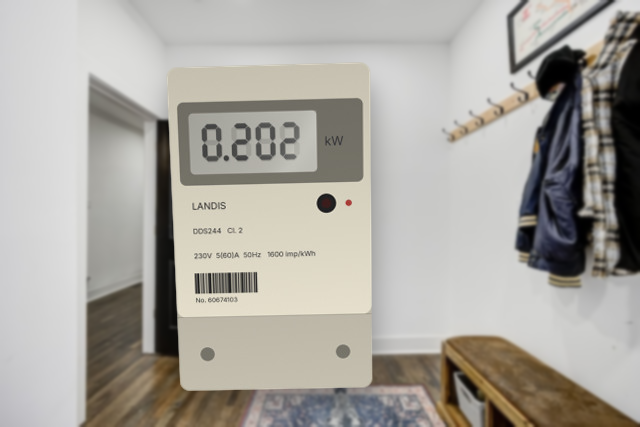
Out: {"value": 0.202, "unit": "kW"}
